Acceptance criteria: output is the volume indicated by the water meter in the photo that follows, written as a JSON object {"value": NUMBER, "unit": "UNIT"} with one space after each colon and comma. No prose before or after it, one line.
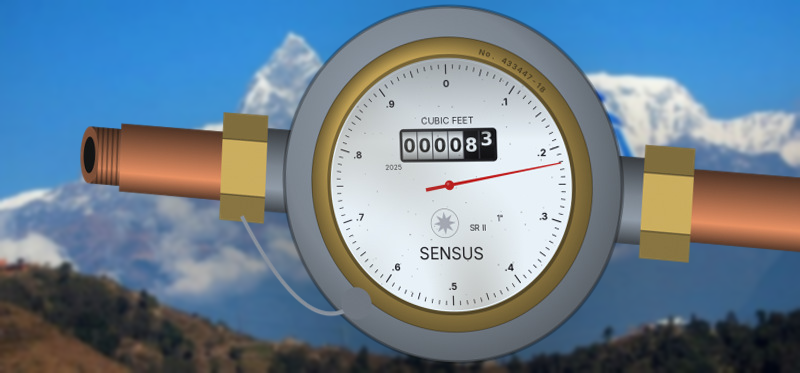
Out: {"value": 83.22, "unit": "ft³"}
